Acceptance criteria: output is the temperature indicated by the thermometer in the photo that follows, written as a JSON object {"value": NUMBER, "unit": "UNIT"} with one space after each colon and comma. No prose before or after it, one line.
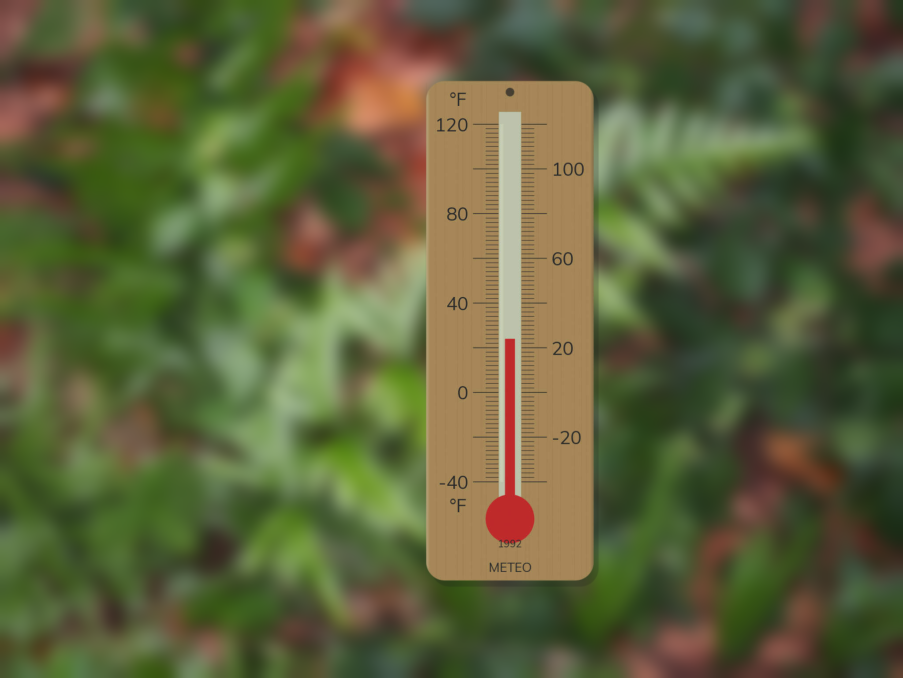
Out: {"value": 24, "unit": "°F"}
